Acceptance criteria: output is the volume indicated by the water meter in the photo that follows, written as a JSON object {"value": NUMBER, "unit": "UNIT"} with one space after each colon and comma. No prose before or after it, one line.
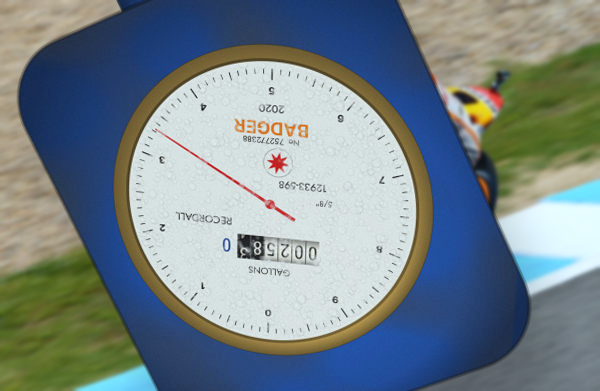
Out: {"value": 25833.3, "unit": "gal"}
